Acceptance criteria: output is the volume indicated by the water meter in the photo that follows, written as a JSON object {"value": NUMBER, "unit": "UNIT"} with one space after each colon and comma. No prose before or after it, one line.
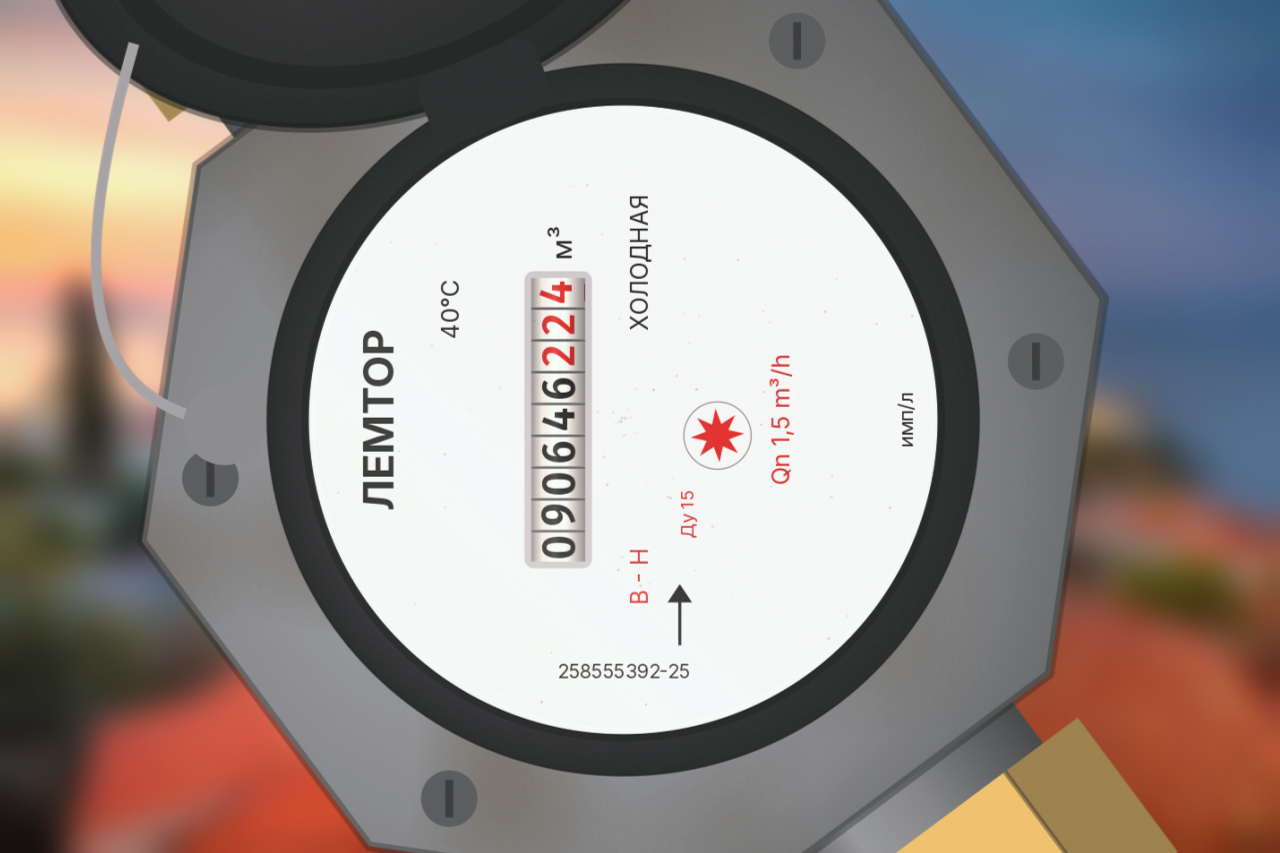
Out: {"value": 90646.224, "unit": "m³"}
